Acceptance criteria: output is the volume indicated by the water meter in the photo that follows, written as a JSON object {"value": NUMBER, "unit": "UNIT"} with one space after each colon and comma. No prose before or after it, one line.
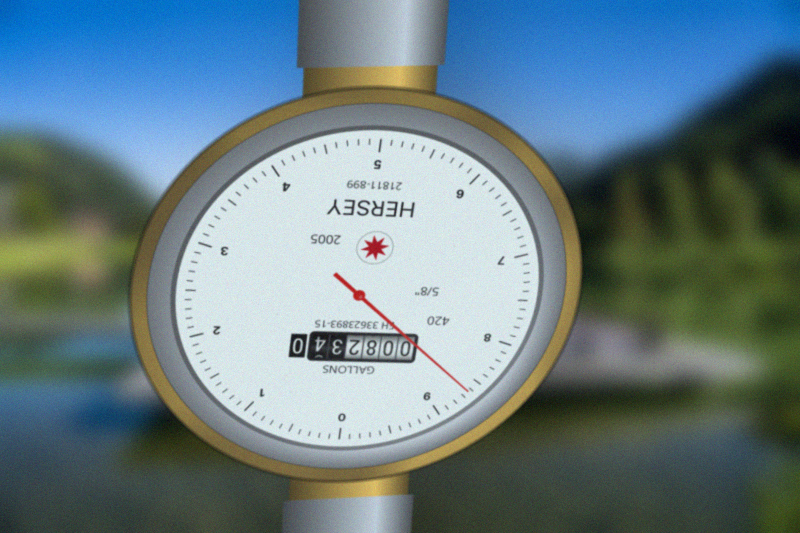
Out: {"value": 82338.6, "unit": "gal"}
